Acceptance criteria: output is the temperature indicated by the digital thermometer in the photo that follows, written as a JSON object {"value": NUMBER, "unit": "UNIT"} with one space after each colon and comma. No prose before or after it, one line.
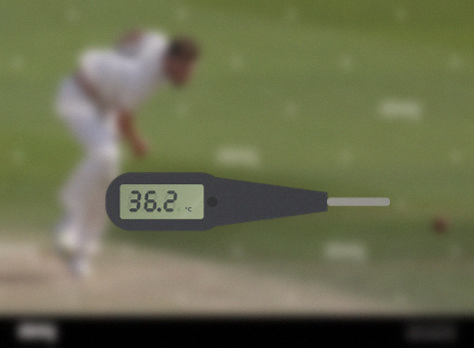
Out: {"value": 36.2, "unit": "°C"}
